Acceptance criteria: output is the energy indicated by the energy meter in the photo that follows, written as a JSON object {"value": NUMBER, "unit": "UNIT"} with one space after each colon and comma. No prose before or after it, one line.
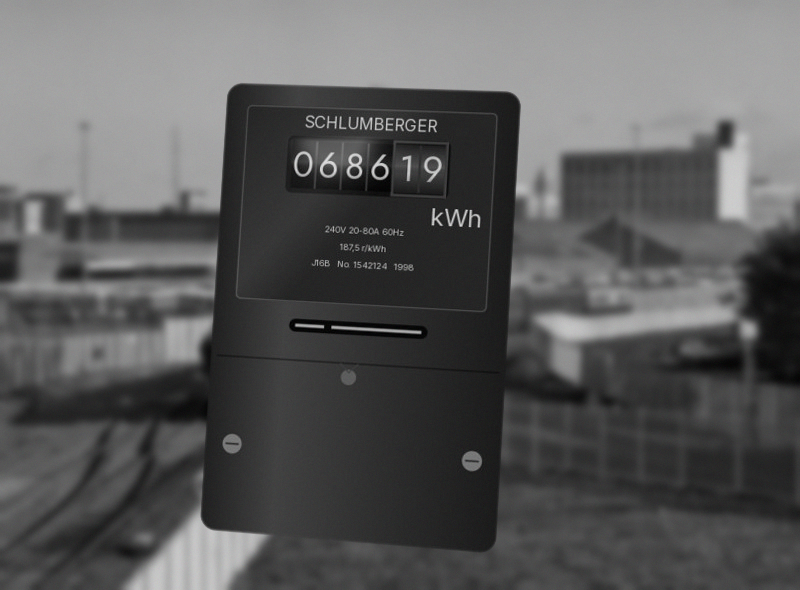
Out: {"value": 686.19, "unit": "kWh"}
